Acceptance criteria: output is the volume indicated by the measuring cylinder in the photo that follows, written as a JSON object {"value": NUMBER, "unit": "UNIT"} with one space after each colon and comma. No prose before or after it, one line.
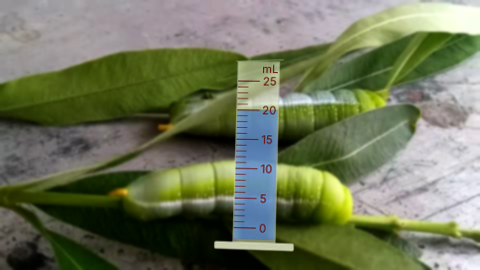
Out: {"value": 20, "unit": "mL"}
